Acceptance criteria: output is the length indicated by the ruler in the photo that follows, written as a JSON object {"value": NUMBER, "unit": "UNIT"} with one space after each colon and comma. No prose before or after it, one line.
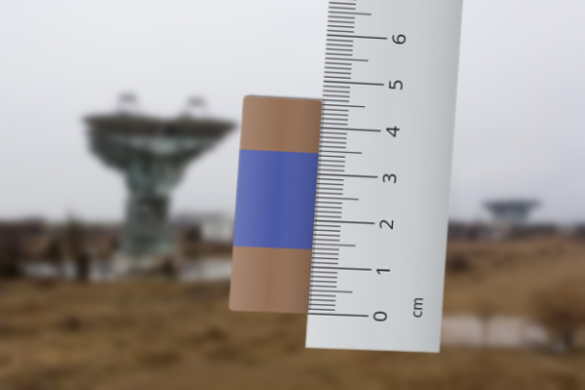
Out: {"value": 4.6, "unit": "cm"}
